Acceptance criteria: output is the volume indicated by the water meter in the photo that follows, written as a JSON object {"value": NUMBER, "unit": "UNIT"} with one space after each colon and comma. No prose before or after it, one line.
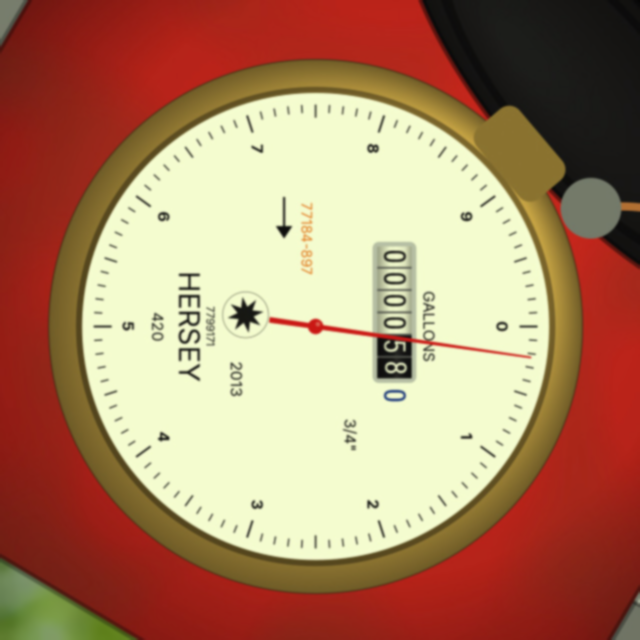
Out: {"value": 580.2, "unit": "gal"}
